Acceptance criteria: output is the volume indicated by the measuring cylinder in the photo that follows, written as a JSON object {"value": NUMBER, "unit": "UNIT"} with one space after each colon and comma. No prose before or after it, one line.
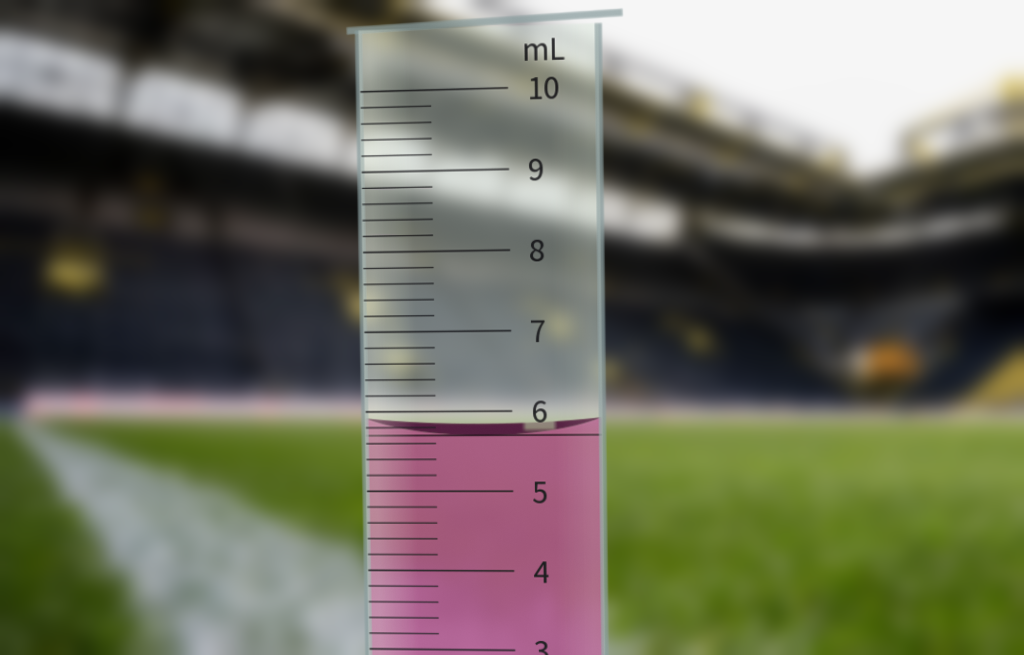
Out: {"value": 5.7, "unit": "mL"}
